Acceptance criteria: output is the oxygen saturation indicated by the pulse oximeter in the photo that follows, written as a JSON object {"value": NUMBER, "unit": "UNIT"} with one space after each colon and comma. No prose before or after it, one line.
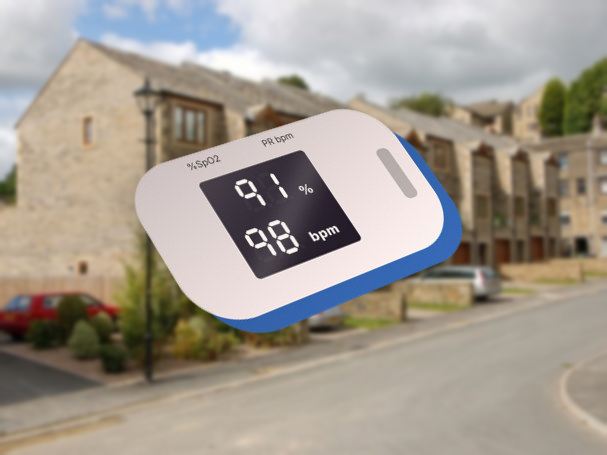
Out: {"value": 91, "unit": "%"}
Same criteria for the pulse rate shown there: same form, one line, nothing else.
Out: {"value": 98, "unit": "bpm"}
